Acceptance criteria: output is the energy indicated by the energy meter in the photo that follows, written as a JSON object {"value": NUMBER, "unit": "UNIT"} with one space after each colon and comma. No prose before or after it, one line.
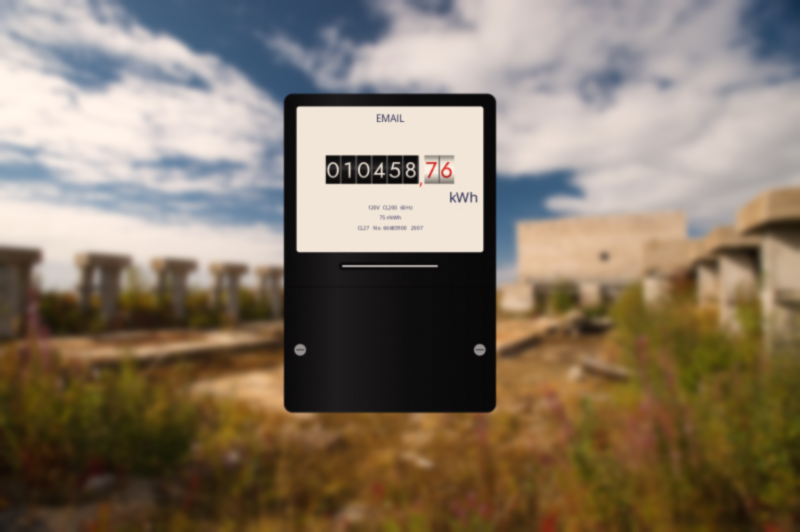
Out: {"value": 10458.76, "unit": "kWh"}
